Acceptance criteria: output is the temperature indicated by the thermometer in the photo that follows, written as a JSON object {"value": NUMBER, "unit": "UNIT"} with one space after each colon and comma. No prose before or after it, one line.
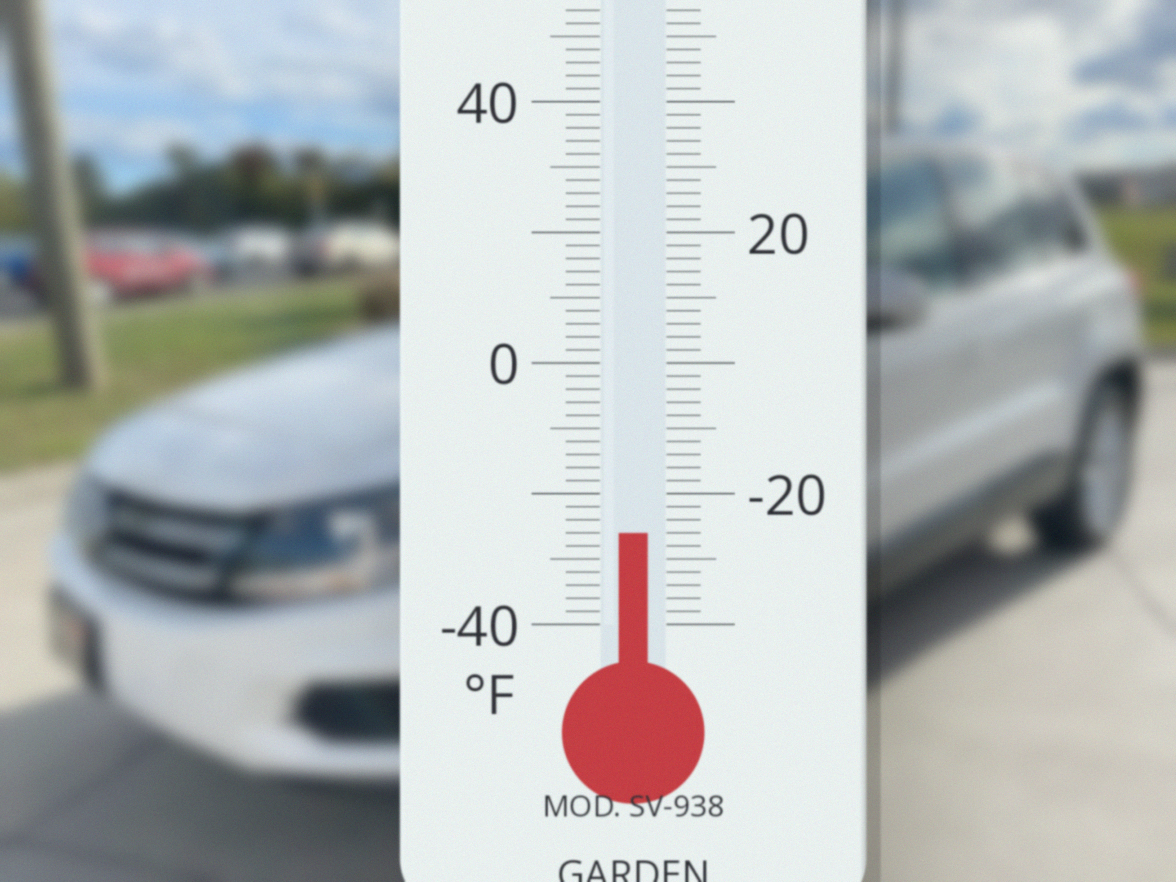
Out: {"value": -26, "unit": "°F"}
